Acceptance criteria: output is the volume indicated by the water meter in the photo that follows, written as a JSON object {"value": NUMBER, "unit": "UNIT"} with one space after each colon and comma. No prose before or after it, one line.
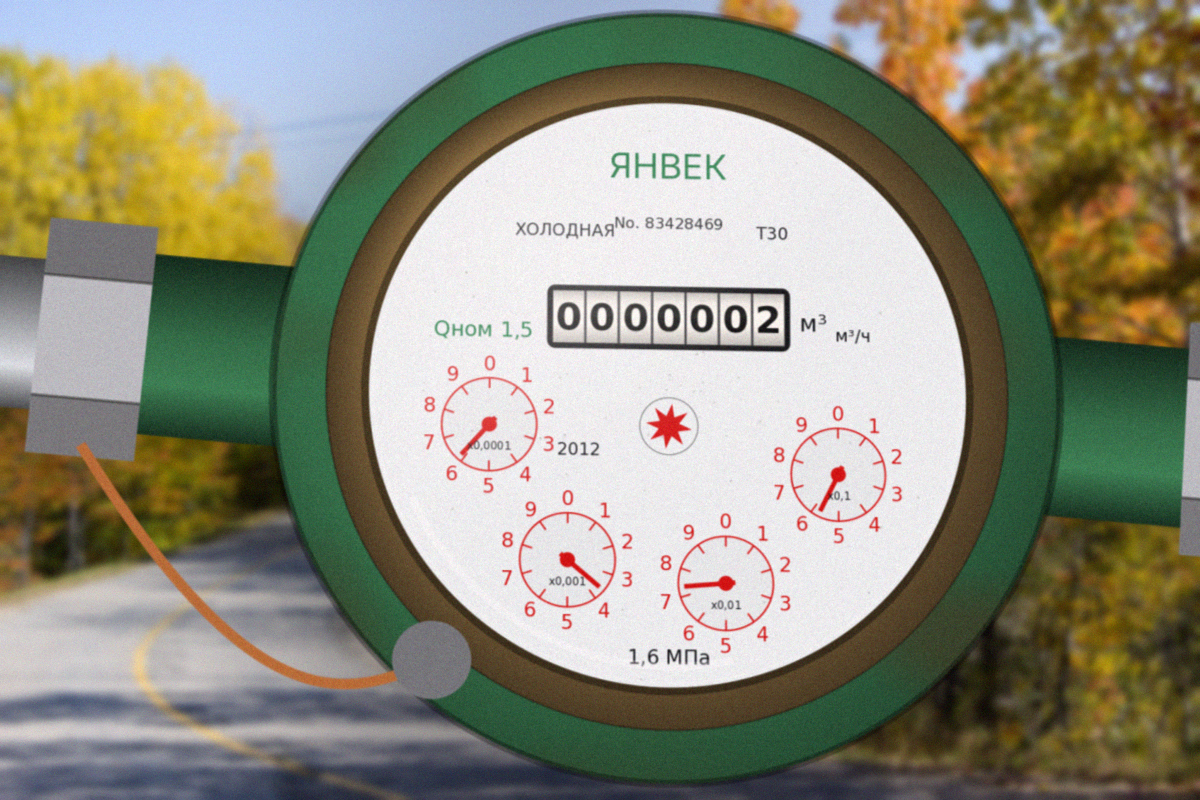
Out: {"value": 2.5736, "unit": "m³"}
